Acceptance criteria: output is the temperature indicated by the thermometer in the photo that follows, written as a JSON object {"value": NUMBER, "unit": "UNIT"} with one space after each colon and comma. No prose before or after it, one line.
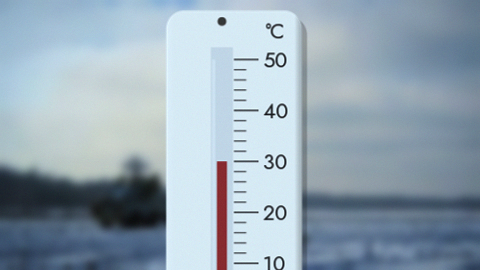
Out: {"value": 30, "unit": "°C"}
